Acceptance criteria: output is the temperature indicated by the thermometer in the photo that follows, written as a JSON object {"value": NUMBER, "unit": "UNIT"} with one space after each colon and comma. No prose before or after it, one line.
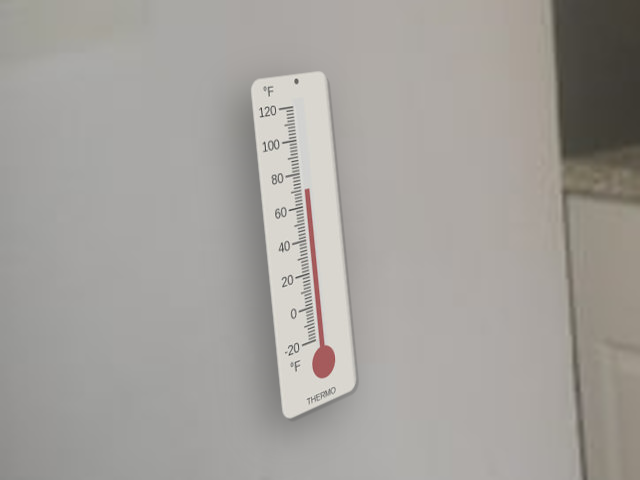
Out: {"value": 70, "unit": "°F"}
